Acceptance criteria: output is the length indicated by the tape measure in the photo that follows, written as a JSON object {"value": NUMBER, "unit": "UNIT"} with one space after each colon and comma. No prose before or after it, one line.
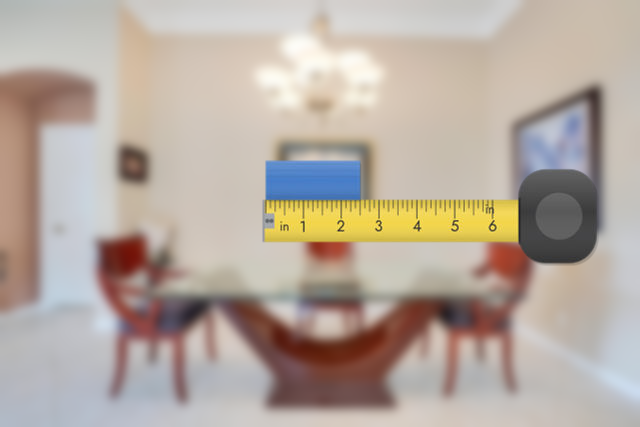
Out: {"value": 2.5, "unit": "in"}
